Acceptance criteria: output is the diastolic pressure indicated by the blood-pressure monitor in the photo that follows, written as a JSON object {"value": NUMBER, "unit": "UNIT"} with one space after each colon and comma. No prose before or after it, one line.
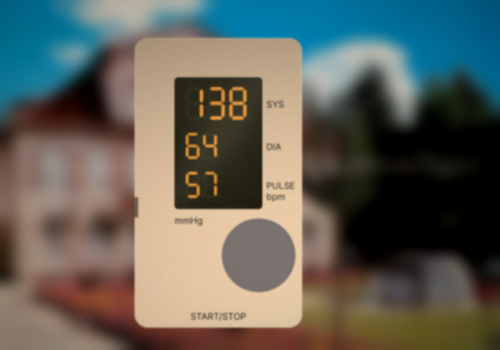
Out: {"value": 64, "unit": "mmHg"}
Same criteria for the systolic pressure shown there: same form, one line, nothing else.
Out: {"value": 138, "unit": "mmHg"}
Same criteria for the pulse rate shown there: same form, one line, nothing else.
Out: {"value": 57, "unit": "bpm"}
